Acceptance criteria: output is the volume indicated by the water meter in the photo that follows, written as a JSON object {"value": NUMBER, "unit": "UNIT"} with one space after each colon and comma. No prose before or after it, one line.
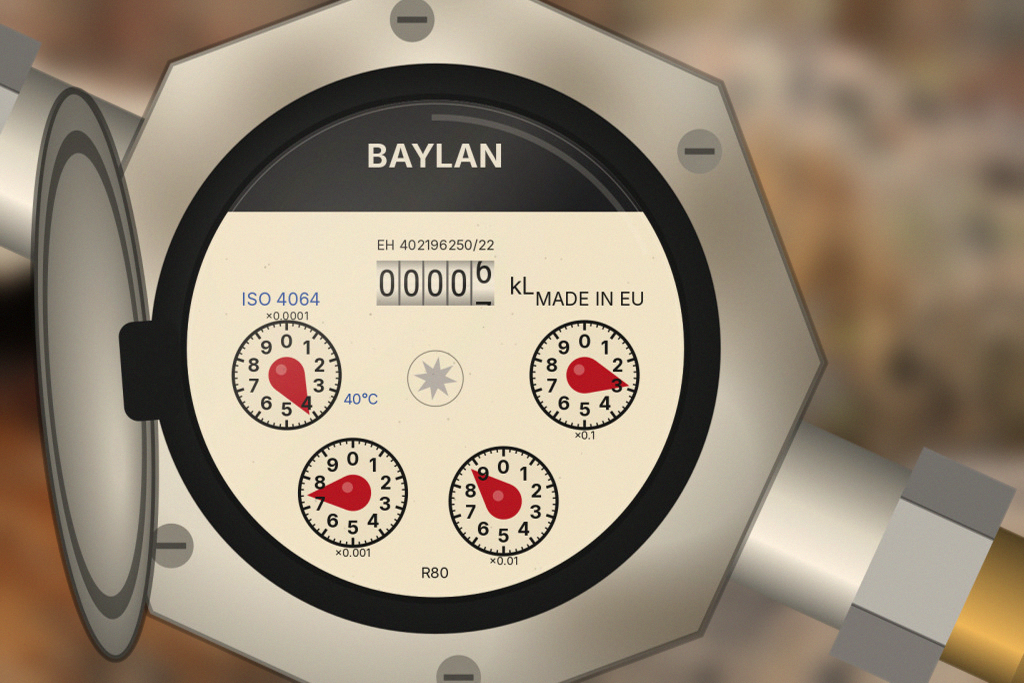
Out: {"value": 6.2874, "unit": "kL"}
